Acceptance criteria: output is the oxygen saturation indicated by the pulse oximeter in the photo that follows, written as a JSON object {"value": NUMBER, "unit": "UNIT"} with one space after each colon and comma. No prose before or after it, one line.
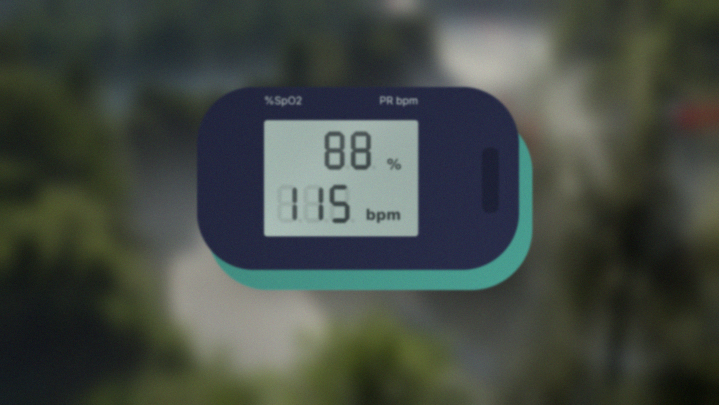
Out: {"value": 88, "unit": "%"}
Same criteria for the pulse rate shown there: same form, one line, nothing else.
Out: {"value": 115, "unit": "bpm"}
